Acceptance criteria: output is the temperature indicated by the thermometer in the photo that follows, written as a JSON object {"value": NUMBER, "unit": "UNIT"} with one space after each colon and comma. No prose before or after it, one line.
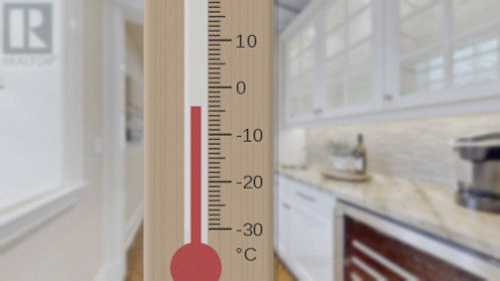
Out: {"value": -4, "unit": "°C"}
